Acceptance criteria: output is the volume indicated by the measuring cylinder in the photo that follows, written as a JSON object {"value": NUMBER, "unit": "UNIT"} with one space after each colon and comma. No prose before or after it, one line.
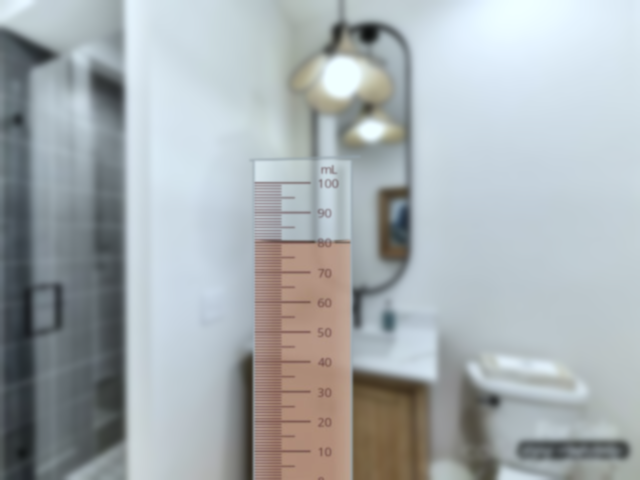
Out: {"value": 80, "unit": "mL"}
